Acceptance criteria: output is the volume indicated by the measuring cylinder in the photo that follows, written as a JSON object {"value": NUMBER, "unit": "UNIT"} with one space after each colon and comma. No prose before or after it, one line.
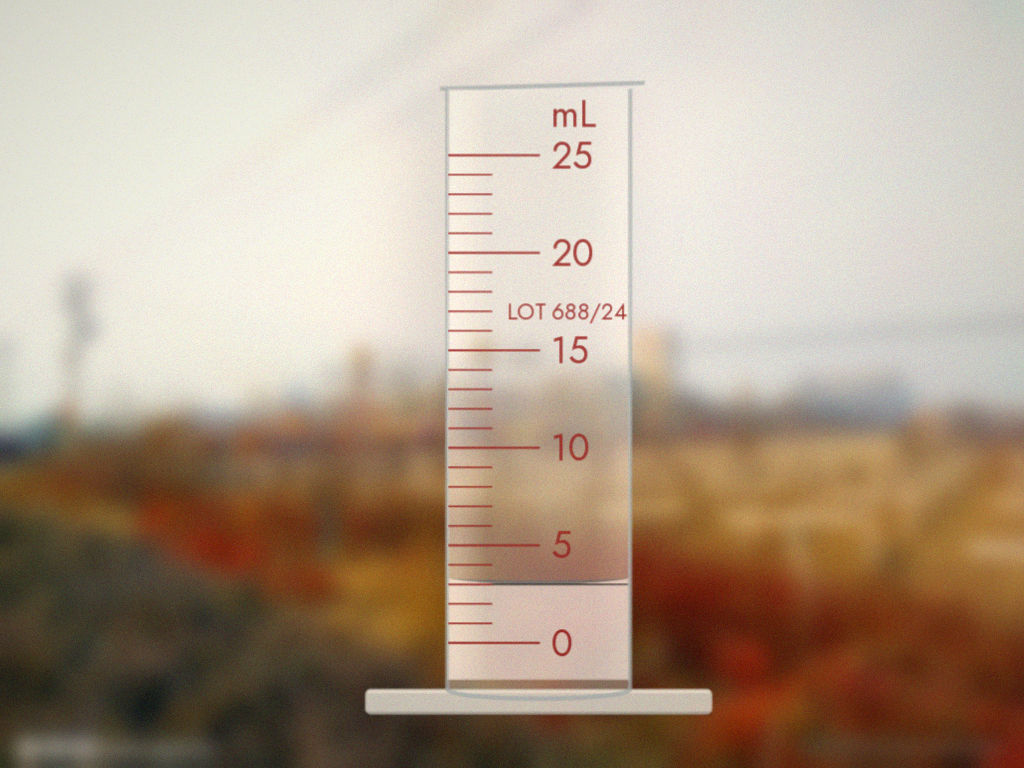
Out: {"value": 3, "unit": "mL"}
